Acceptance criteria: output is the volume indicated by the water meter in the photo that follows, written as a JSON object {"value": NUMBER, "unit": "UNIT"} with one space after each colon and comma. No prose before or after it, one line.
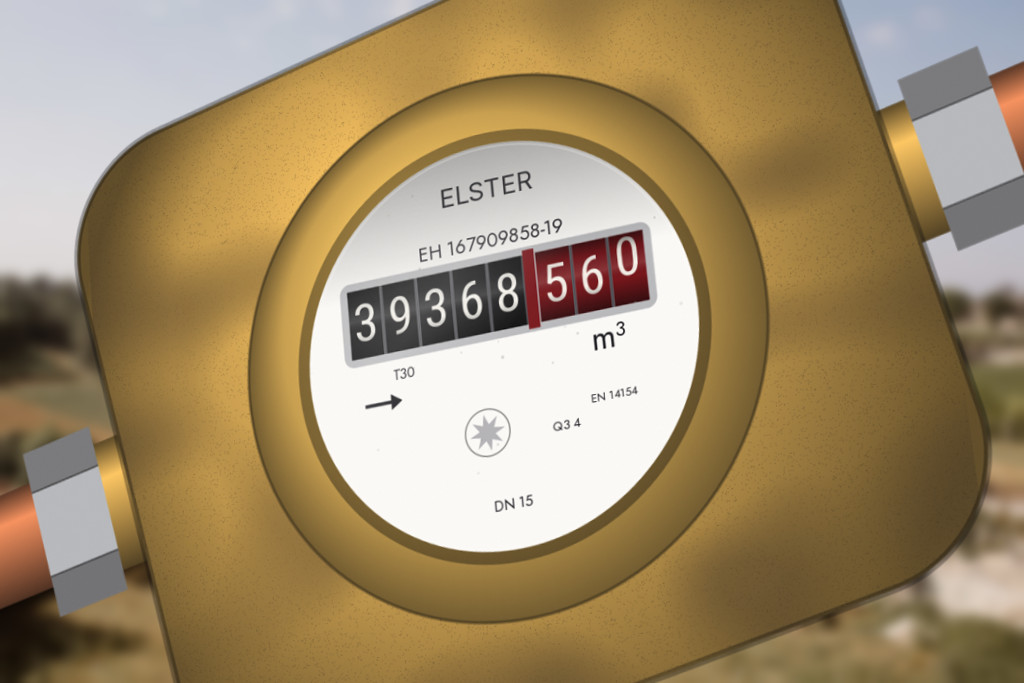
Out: {"value": 39368.560, "unit": "m³"}
